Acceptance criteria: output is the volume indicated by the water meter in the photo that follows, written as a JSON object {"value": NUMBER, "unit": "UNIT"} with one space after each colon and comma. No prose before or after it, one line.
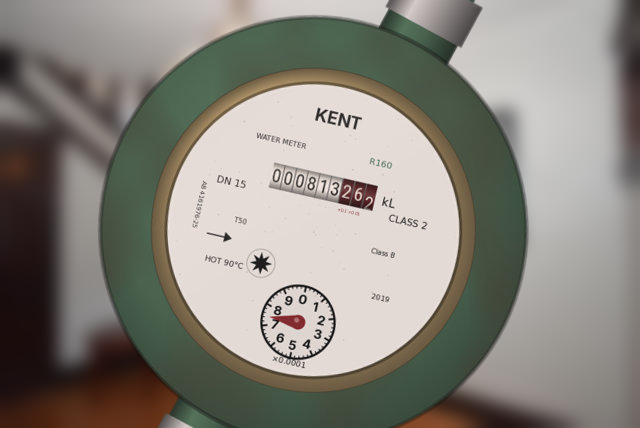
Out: {"value": 813.2617, "unit": "kL"}
